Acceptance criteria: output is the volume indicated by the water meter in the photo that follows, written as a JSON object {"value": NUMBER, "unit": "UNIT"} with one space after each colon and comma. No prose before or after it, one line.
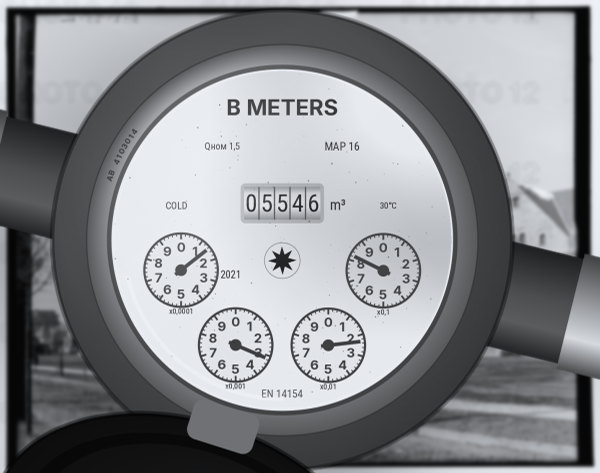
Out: {"value": 5546.8231, "unit": "m³"}
